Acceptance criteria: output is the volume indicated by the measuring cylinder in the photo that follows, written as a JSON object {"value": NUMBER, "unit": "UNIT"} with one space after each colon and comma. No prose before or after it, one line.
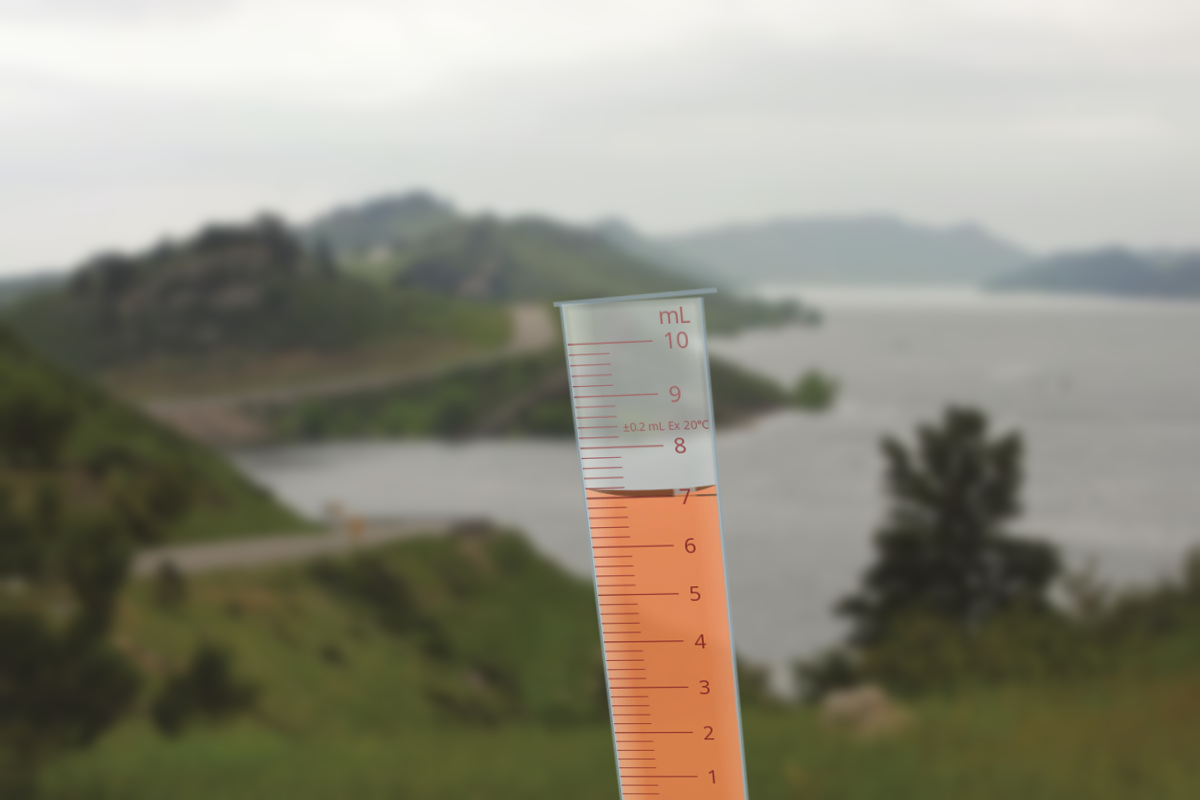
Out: {"value": 7, "unit": "mL"}
